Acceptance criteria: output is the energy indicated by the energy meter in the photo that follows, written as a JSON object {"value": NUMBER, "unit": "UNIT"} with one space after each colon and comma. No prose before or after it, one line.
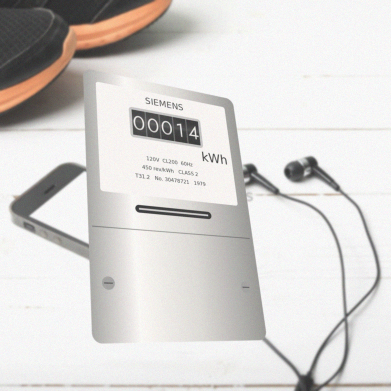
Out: {"value": 14, "unit": "kWh"}
